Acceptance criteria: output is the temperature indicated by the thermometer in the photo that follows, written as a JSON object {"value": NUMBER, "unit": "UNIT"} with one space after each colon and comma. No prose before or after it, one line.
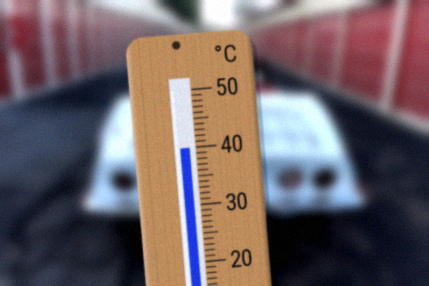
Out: {"value": 40, "unit": "°C"}
